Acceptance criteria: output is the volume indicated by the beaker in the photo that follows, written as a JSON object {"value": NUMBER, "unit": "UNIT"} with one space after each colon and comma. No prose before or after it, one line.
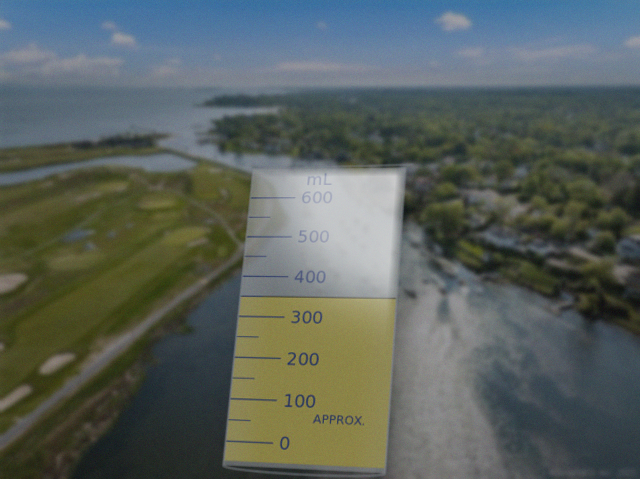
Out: {"value": 350, "unit": "mL"}
